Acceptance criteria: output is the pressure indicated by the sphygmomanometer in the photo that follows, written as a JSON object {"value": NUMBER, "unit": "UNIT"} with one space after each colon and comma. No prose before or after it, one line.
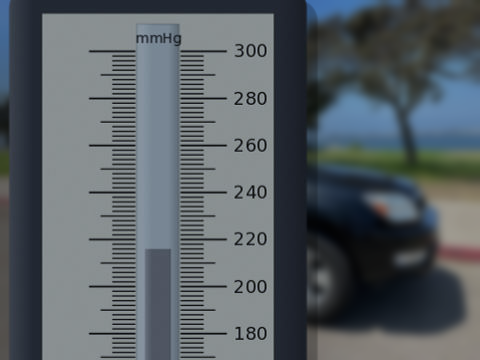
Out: {"value": 216, "unit": "mmHg"}
